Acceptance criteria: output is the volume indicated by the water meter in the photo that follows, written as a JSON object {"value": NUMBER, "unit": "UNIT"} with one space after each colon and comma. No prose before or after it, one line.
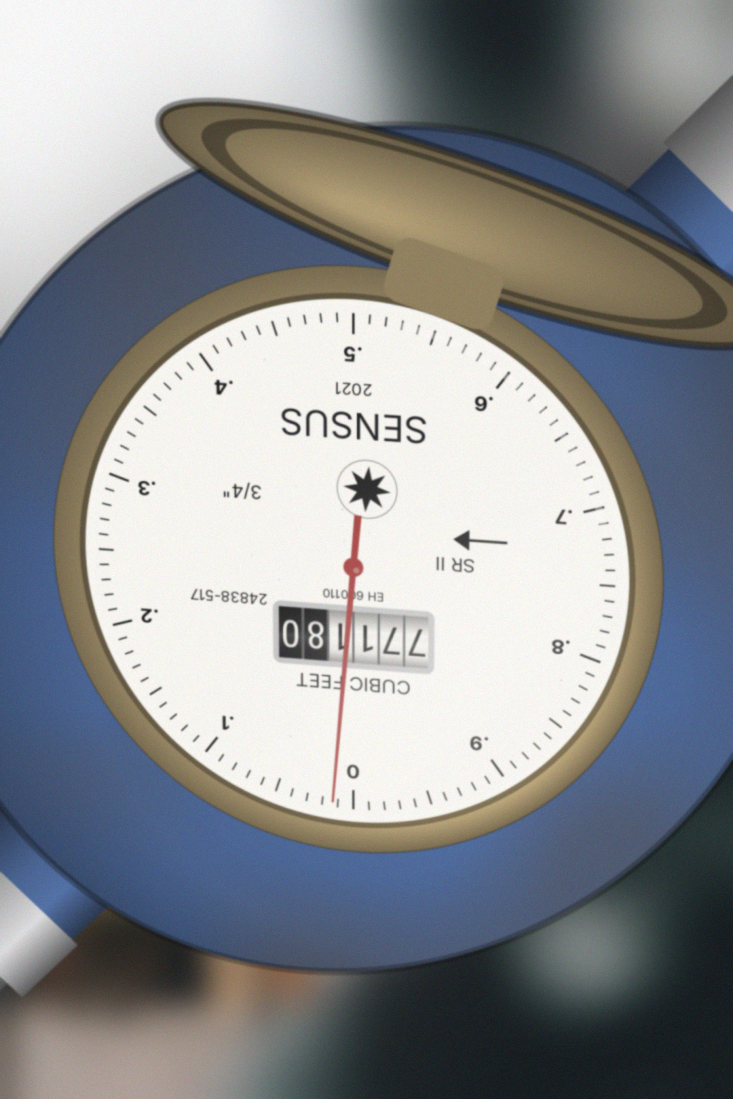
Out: {"value": 771180.01, "unit": "ft³"}
